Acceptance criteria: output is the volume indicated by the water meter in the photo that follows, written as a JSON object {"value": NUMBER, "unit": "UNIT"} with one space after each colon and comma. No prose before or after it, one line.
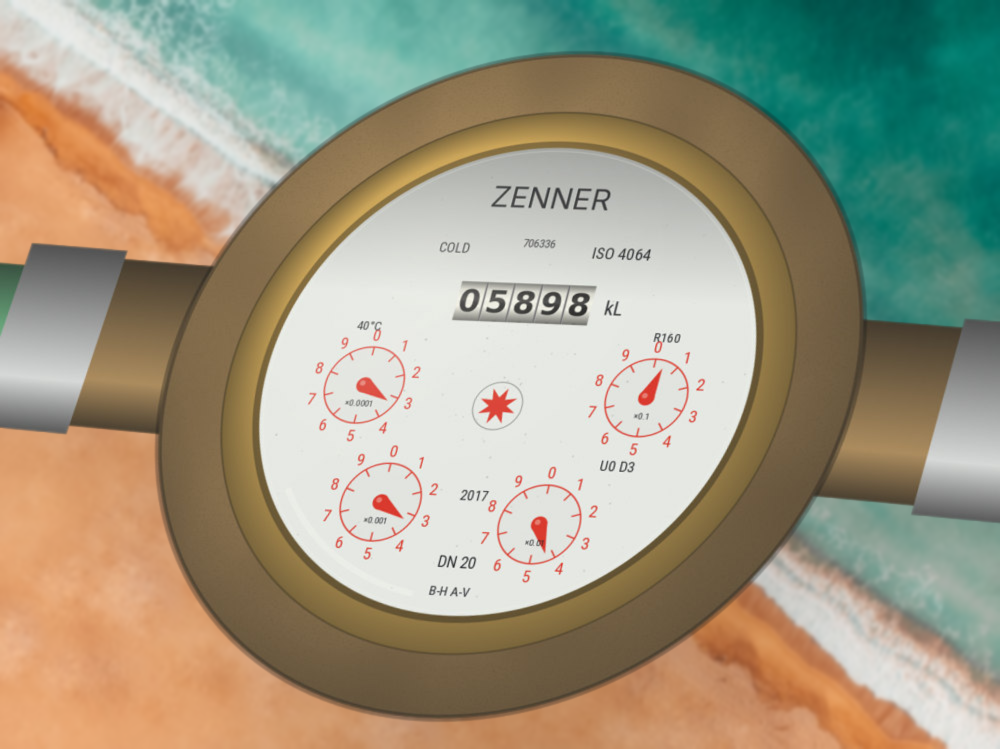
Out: {"value": 5898.0433, "unit": "kL"}
